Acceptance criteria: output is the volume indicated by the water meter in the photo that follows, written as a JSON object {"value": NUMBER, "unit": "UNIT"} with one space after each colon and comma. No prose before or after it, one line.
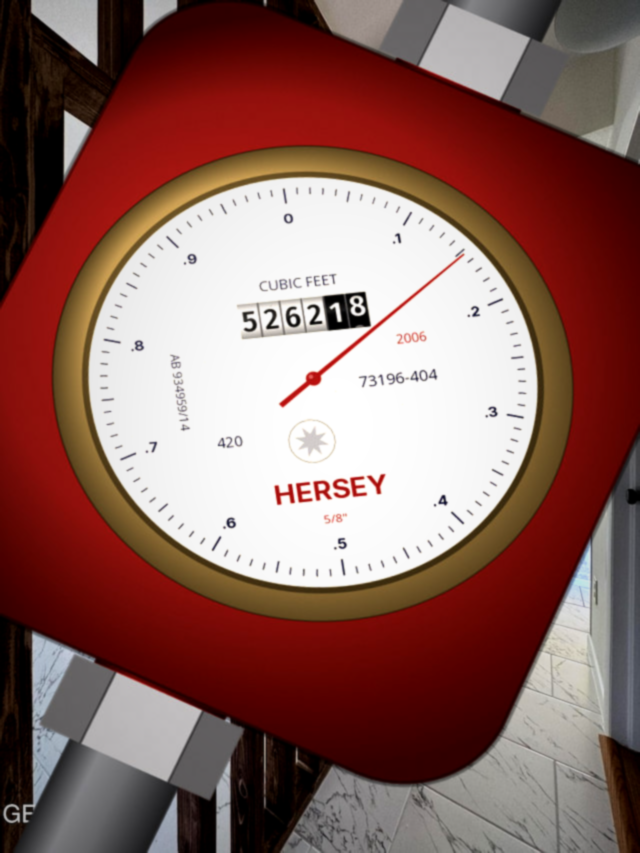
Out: {"value": 526218.15, "unit": "ft³"}
